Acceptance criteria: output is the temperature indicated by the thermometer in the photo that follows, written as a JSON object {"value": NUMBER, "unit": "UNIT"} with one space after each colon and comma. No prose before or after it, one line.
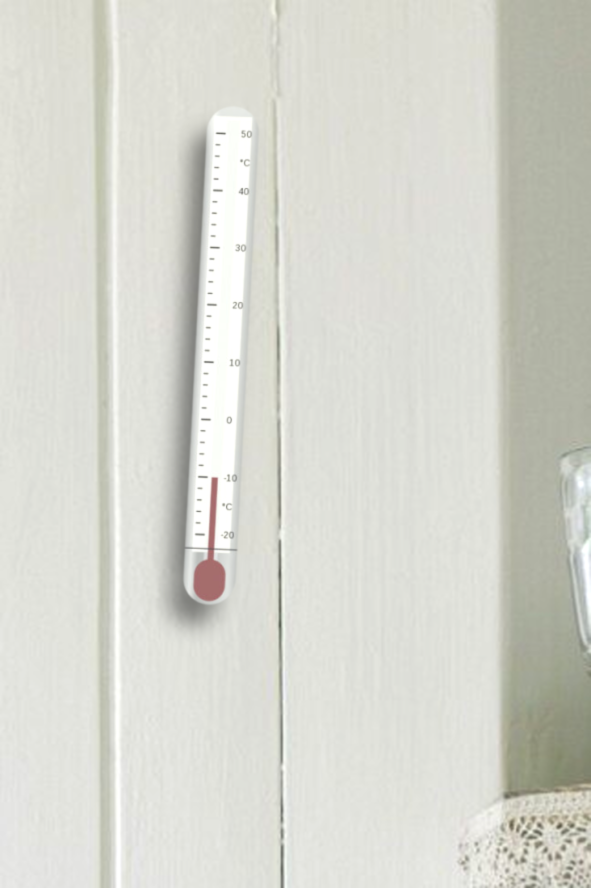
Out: {"value": -10, "unit": "°C"}
